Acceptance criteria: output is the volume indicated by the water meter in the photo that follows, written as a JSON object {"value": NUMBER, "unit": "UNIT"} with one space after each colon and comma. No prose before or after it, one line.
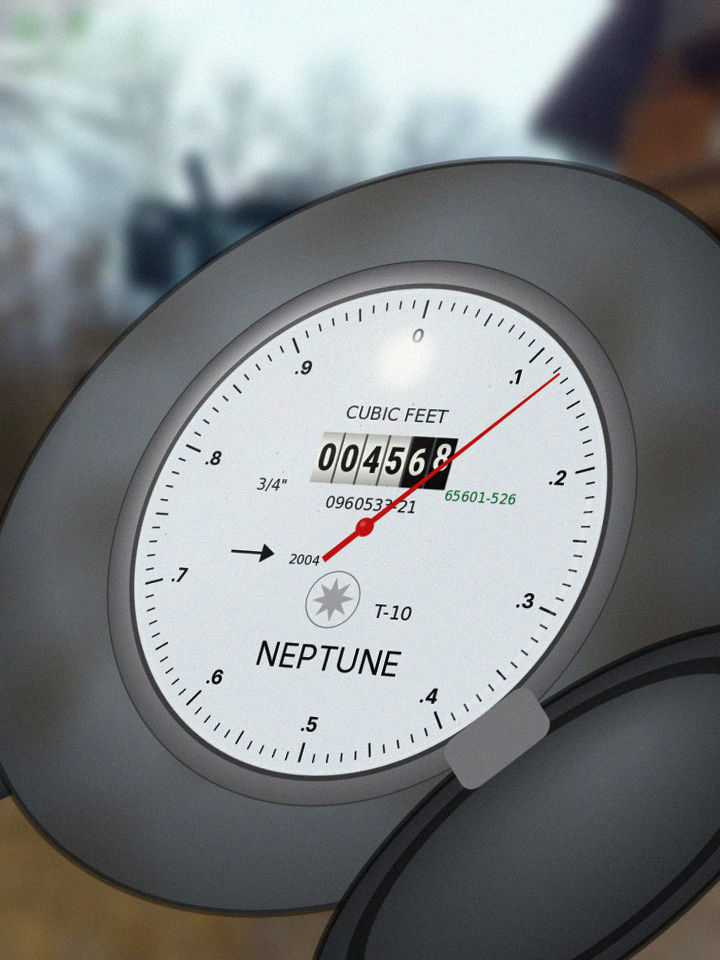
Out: {"value": 4568.12, "unit": "ft³"}
